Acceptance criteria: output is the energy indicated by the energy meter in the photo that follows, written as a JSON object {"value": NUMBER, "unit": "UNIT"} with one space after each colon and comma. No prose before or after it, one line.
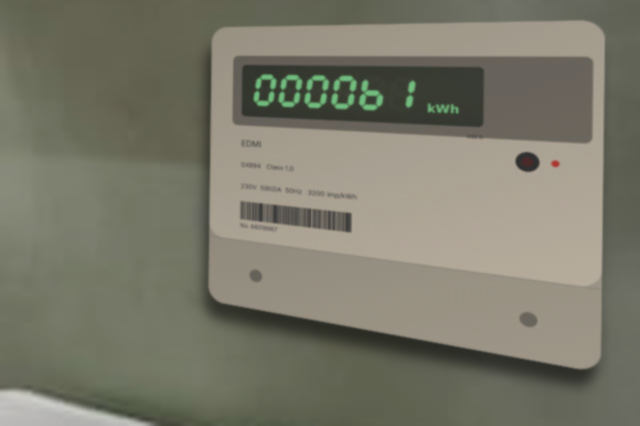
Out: {"value": 61, "unit": "kWh"}
